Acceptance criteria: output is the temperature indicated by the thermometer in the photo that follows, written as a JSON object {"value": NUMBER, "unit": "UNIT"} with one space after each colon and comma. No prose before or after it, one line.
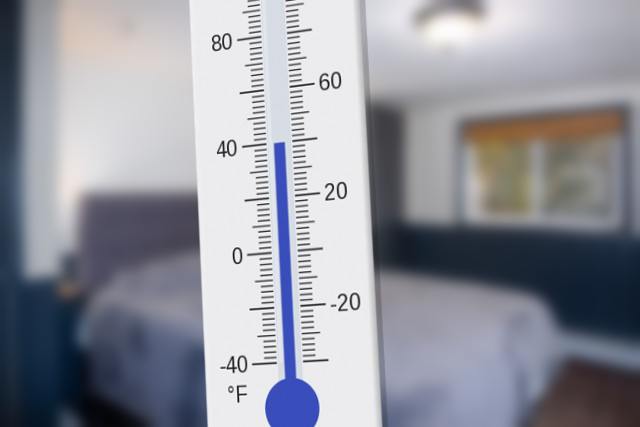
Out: {"value": 40, "unit": "°F"}
